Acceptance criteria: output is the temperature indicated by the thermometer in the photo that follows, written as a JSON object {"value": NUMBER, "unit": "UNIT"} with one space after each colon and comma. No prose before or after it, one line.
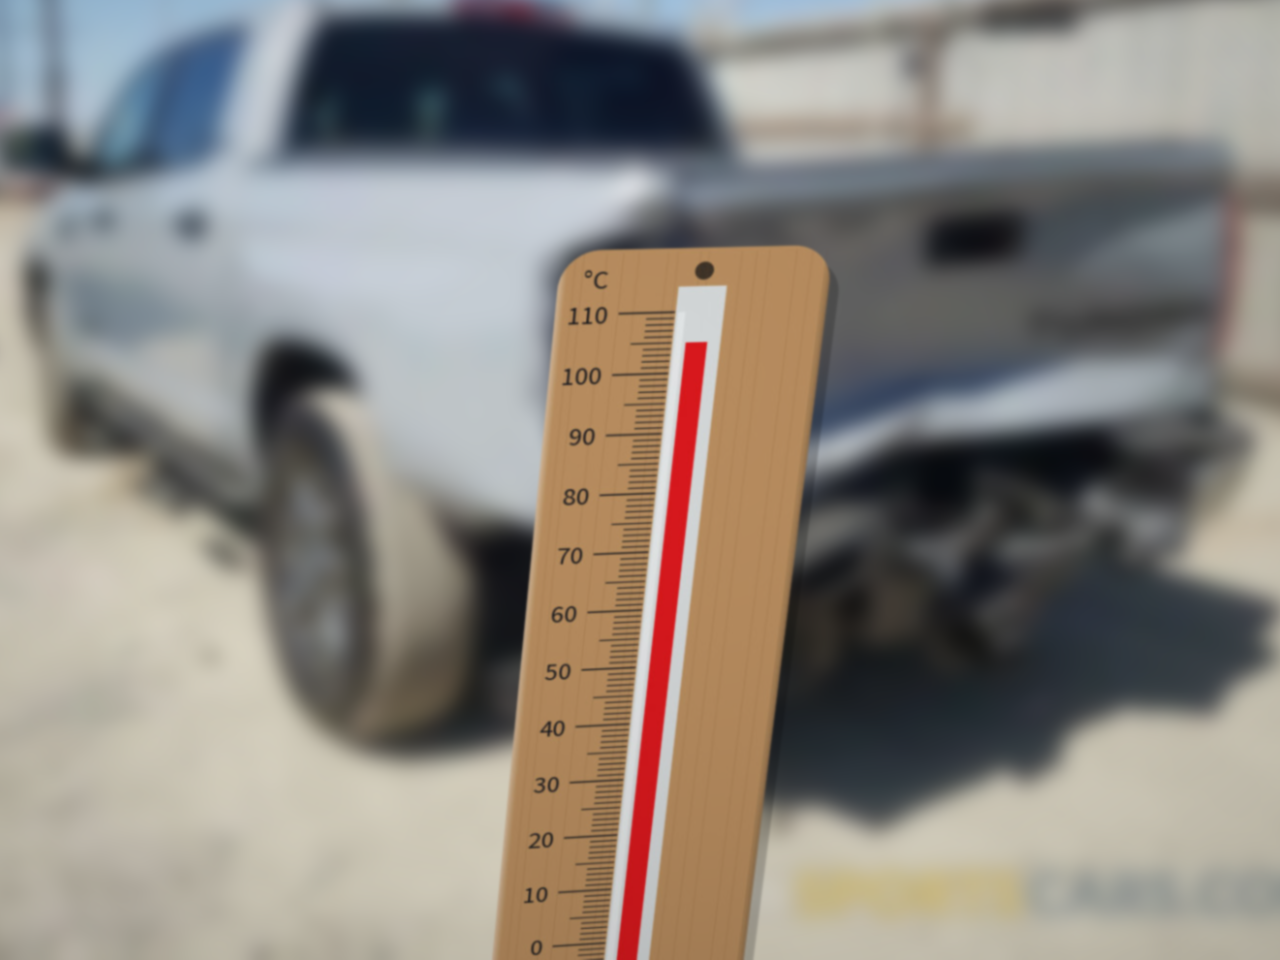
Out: {"value": 105, "unit": "°C"}
